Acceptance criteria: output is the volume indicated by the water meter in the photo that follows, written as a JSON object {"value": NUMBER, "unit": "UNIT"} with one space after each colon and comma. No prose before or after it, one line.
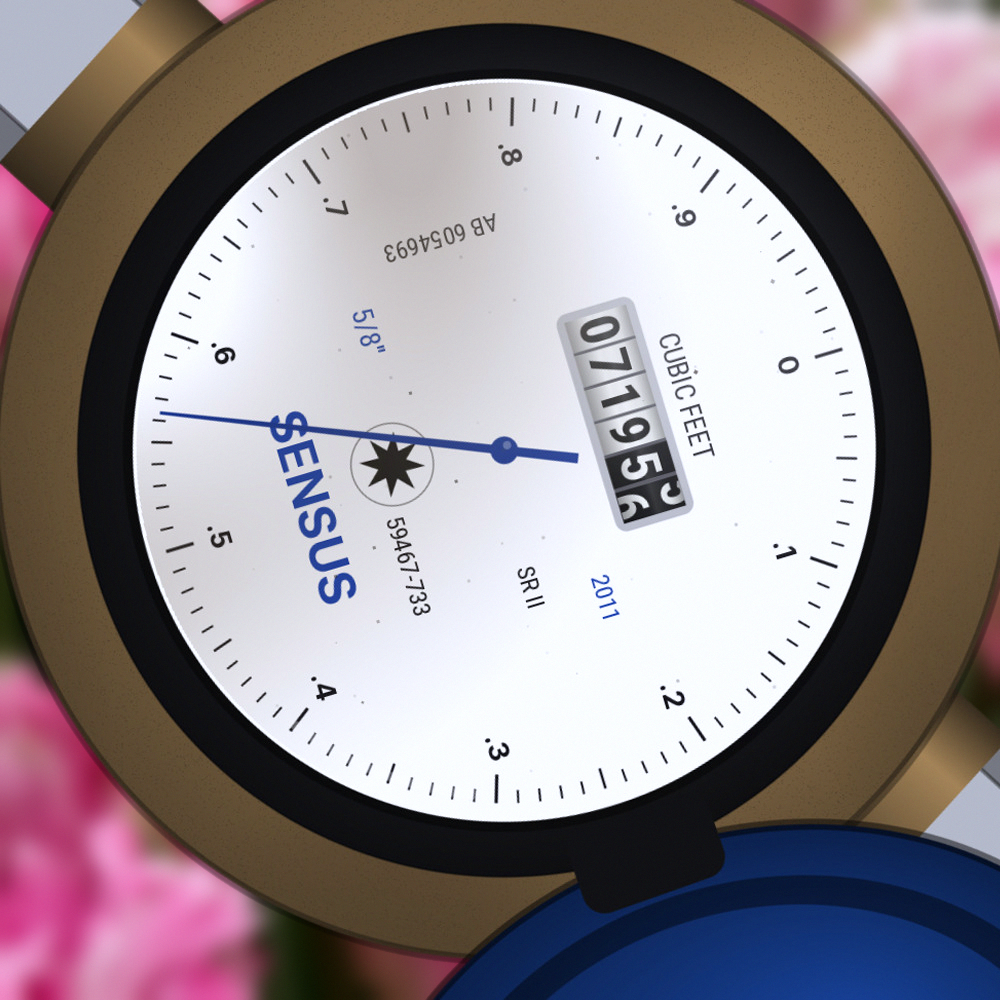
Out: {"value": 71955.56, "unit": "ft³"}
